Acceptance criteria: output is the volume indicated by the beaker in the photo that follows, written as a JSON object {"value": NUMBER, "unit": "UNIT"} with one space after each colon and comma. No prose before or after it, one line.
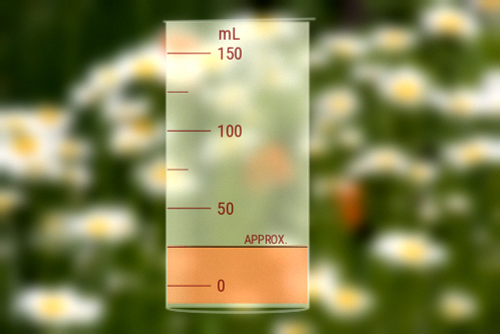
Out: {"value": 25, "unit": "mL"}
